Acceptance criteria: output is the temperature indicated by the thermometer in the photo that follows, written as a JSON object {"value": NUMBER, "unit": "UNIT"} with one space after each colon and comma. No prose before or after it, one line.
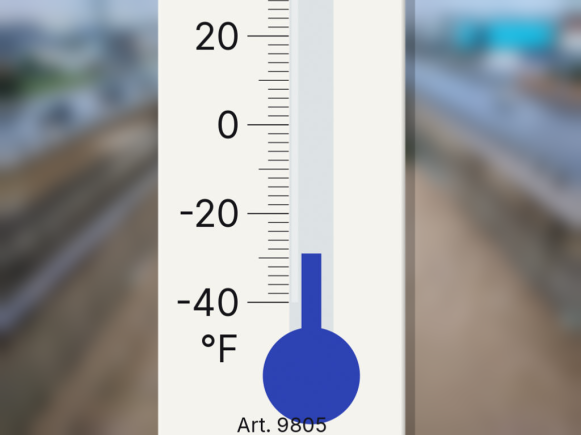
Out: {"value": -29, "unit": "°F"}
